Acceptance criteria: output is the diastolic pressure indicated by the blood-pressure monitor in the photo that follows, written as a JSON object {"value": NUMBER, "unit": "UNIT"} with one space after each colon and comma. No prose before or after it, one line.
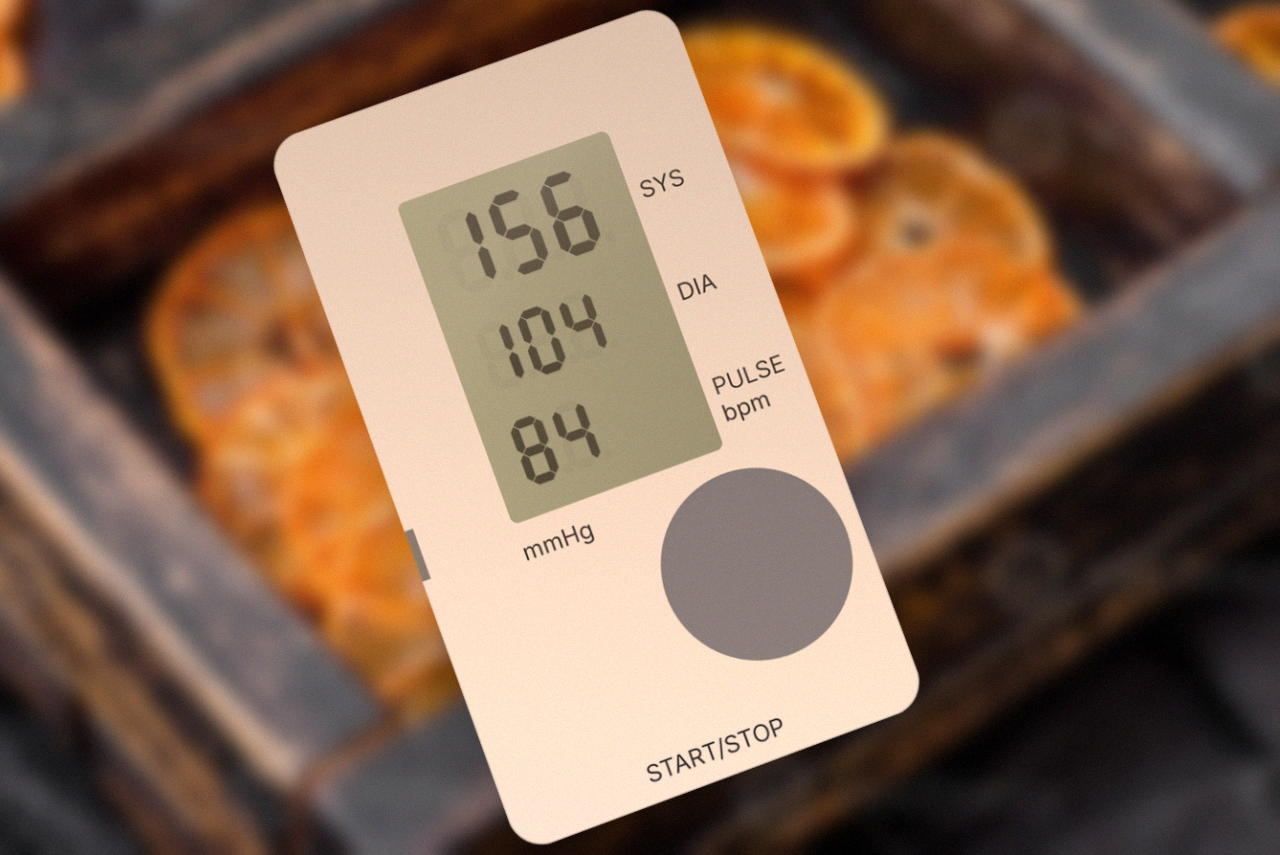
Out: {"value": 104, "unit": "mmHg"}
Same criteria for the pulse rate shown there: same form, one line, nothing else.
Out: {"value": 84, "unit": "bpm"}
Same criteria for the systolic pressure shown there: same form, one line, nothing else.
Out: {"value": 156, "unit": "mmHg"}
